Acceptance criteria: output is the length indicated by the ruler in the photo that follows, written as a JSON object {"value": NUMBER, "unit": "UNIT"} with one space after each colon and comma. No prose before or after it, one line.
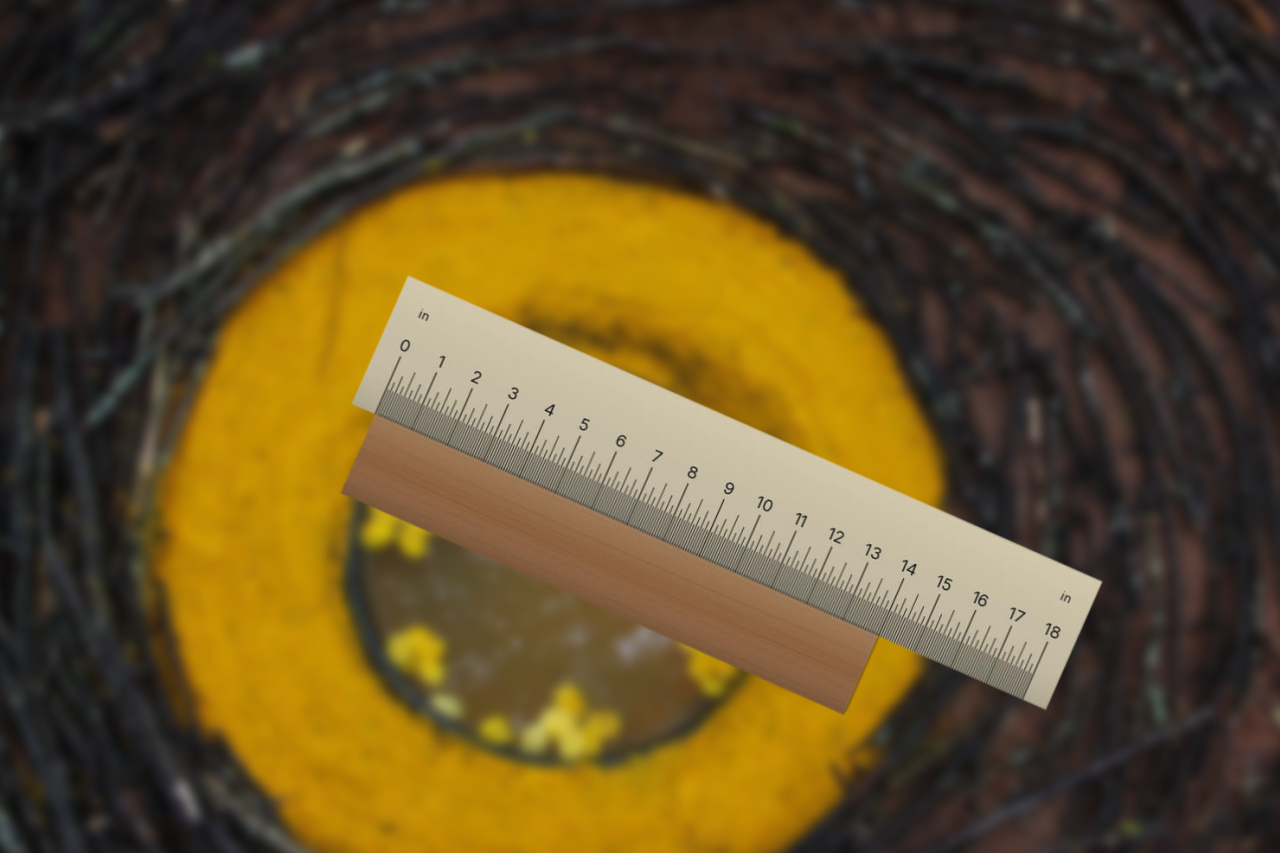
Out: {"value": 14, "unit": "in"}
